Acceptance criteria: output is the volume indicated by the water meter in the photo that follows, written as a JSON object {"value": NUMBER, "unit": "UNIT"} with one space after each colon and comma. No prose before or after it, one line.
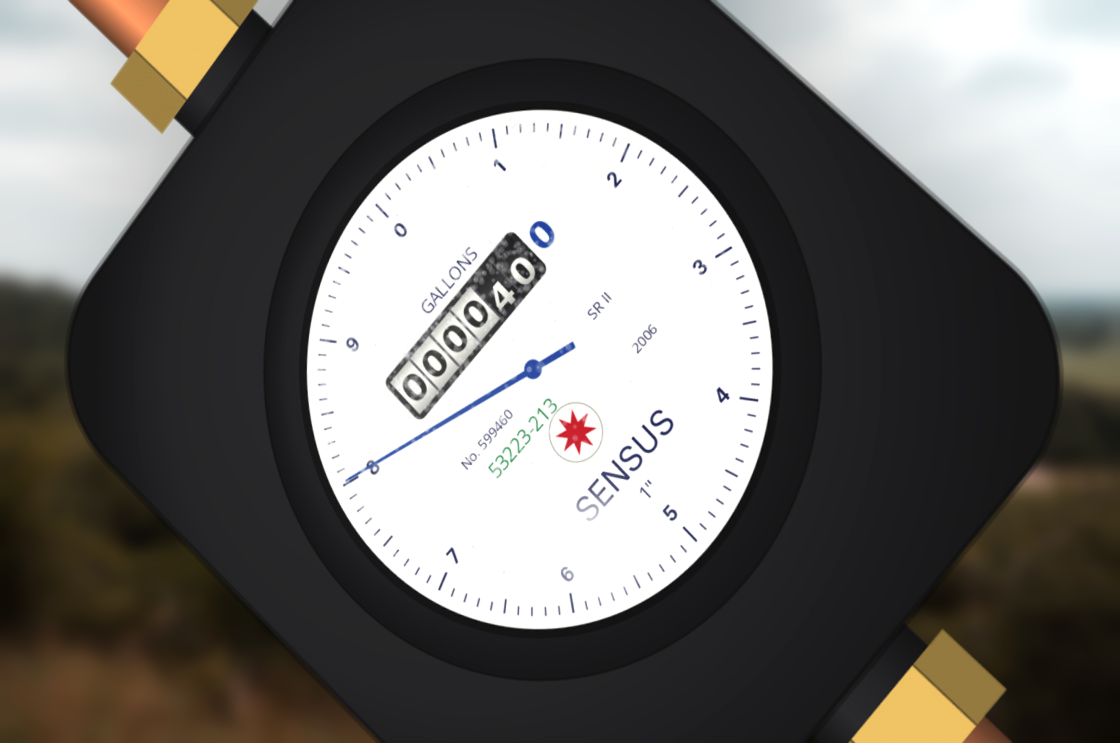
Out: {"value": 398.0, "unit": "gal"}
